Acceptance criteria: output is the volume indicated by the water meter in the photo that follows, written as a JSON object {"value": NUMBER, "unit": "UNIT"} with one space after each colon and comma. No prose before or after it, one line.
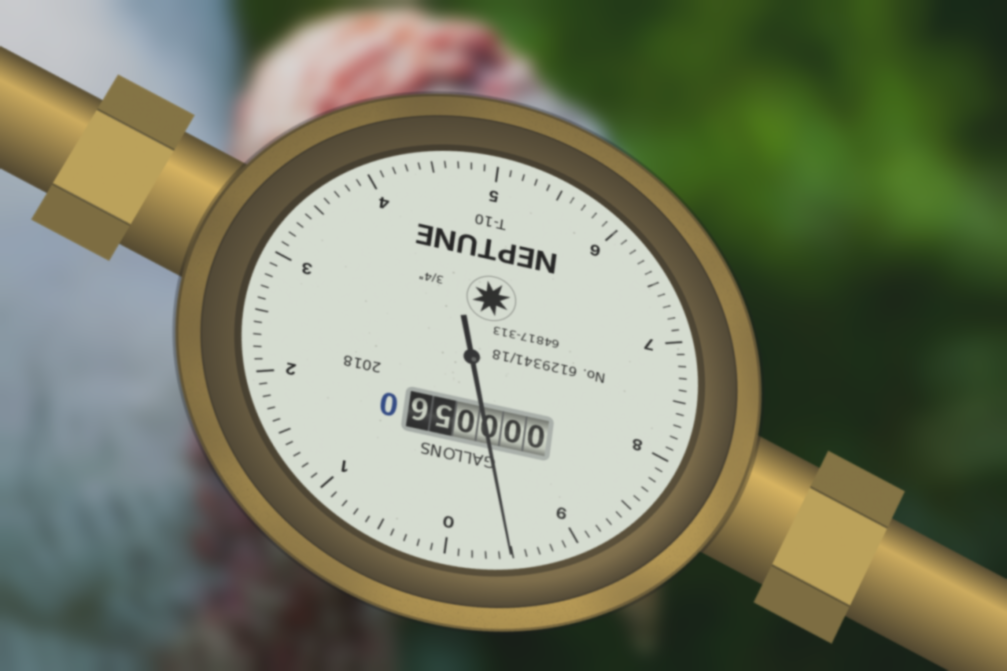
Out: {"value": 559.5, "unit": "gal"}
